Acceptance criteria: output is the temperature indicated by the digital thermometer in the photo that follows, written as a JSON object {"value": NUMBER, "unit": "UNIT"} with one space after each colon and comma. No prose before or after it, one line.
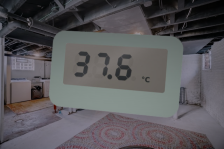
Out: {"value": 37.6, "unit": "°C"}
